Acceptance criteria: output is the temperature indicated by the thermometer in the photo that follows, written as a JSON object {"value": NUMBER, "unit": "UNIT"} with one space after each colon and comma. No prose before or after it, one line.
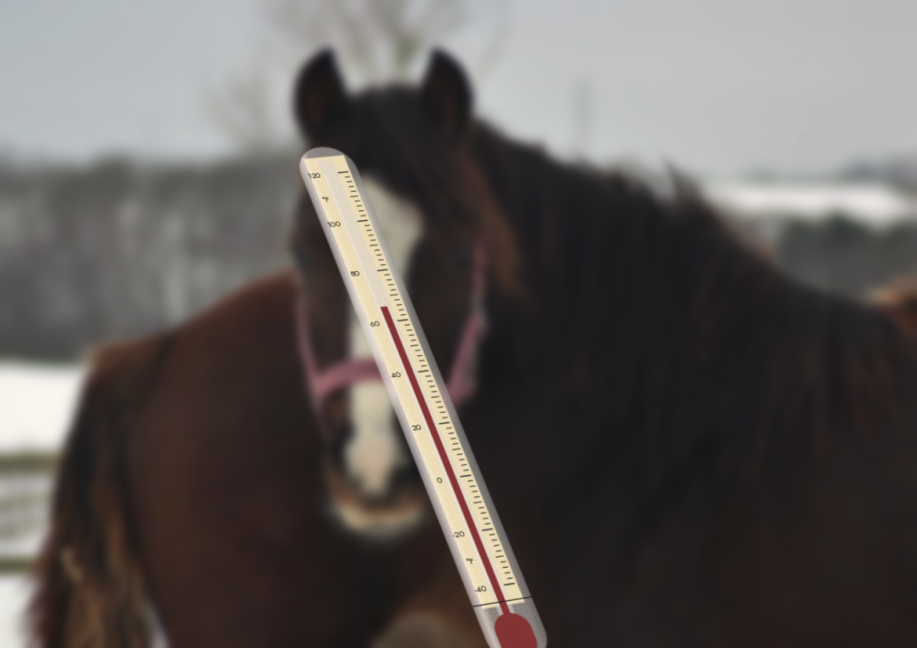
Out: {"value": 66, "unit": "°F"}
